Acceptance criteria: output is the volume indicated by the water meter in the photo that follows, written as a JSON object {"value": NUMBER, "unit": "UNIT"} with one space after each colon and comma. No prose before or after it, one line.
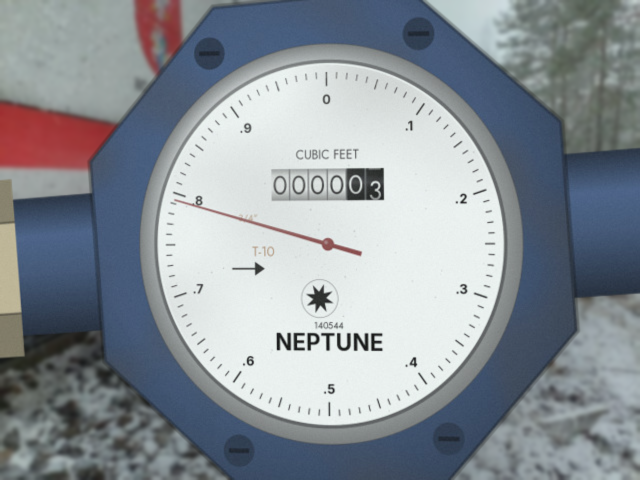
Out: {"value": 2.79, "unit": "ft³"}
